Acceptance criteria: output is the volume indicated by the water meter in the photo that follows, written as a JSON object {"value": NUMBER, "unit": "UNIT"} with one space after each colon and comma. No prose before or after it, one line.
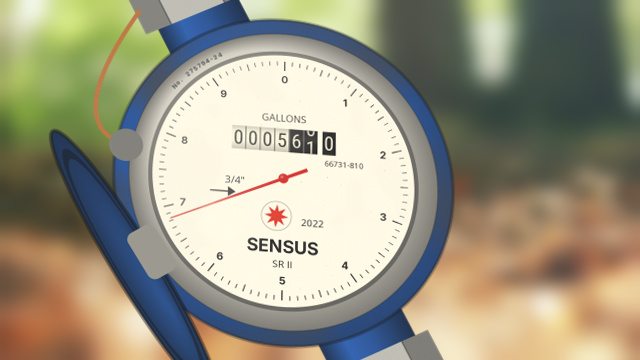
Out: {"value": 5606.8, "unit": "gal"}
